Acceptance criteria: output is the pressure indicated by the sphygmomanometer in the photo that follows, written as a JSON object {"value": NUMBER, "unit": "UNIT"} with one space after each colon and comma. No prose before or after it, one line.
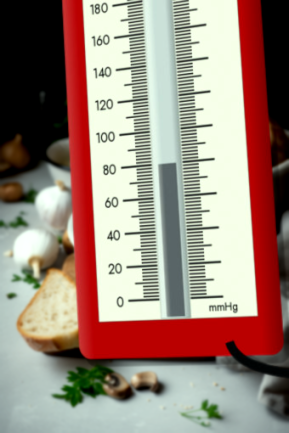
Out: {"value": 80, "unit": "mmHg"}
